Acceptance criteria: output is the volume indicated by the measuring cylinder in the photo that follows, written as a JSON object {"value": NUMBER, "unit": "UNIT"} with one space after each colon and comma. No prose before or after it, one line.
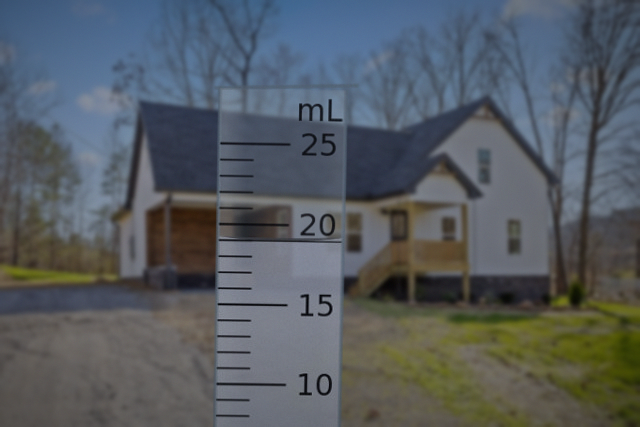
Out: {"value": 19, "unit": "mL"}
